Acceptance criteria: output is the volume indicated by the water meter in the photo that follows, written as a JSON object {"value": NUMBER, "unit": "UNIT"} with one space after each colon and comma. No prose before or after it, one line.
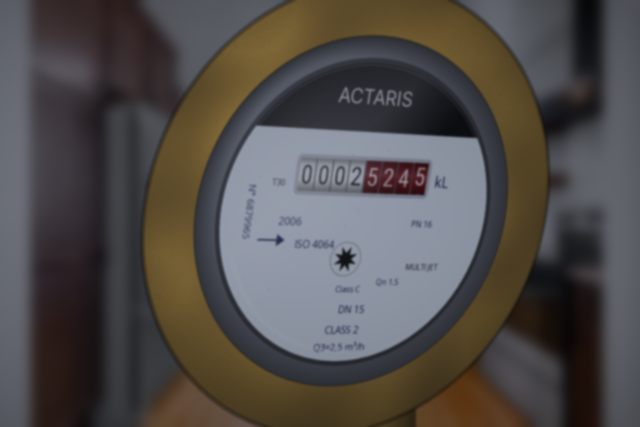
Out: {"value": 2.5245, "unit": "kL"}
